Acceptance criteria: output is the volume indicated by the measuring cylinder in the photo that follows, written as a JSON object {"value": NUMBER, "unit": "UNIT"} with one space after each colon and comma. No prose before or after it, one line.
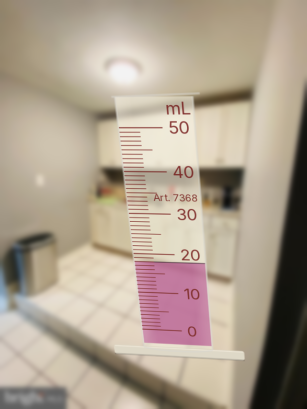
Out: {"value": 18, "unit": "mL"}
